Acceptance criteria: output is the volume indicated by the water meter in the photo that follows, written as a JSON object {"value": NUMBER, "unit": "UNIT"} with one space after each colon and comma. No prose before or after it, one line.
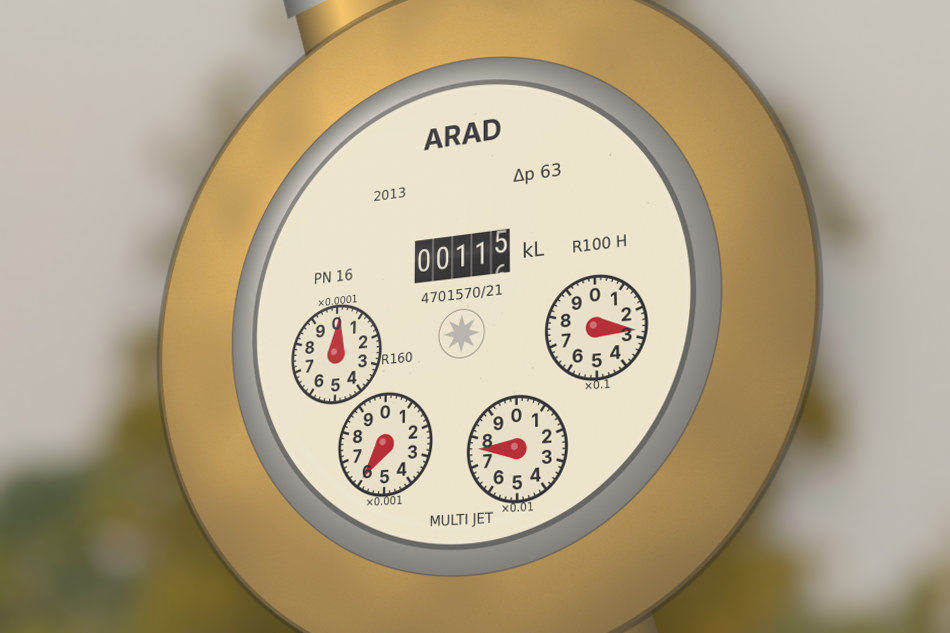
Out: {"value": 115.2760, "unit": "kL"}
